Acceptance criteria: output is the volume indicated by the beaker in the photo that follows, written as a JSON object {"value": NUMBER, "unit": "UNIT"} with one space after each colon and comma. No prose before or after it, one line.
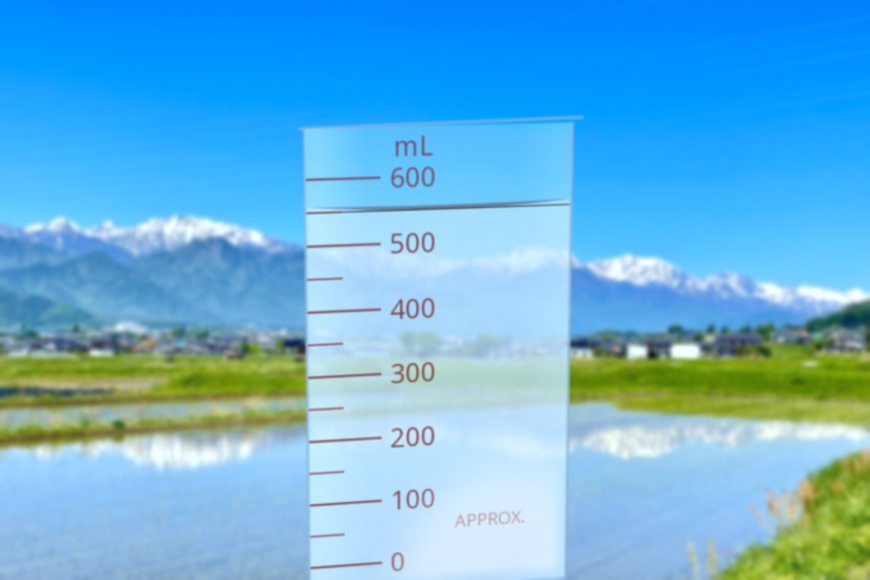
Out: {"value": 550, "unit": "mL"}
